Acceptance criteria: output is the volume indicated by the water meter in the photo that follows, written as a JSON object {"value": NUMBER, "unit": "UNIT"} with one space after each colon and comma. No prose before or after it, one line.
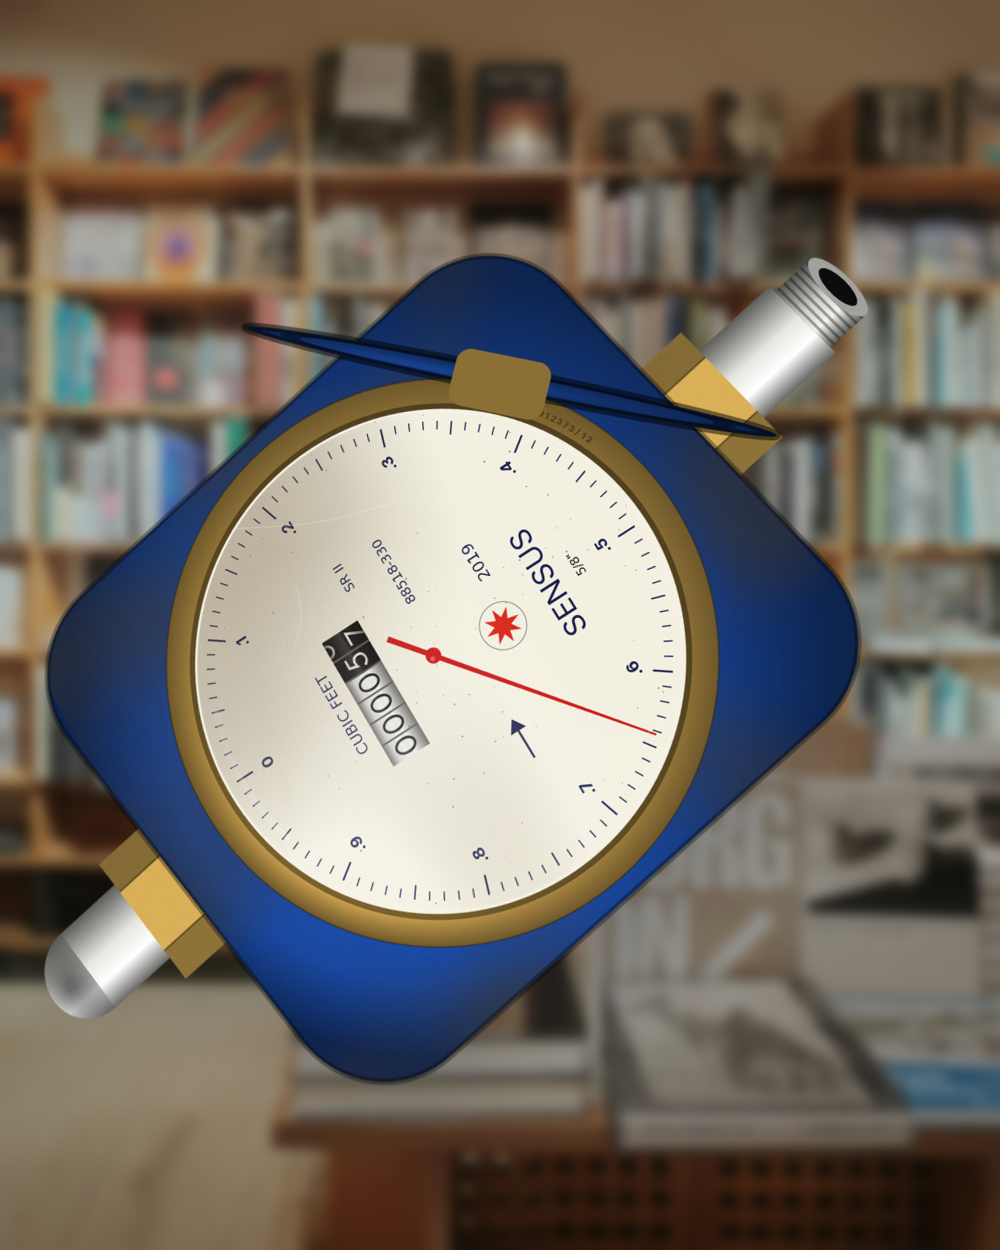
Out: {"value": 56.64, "unit": "ft³"}
